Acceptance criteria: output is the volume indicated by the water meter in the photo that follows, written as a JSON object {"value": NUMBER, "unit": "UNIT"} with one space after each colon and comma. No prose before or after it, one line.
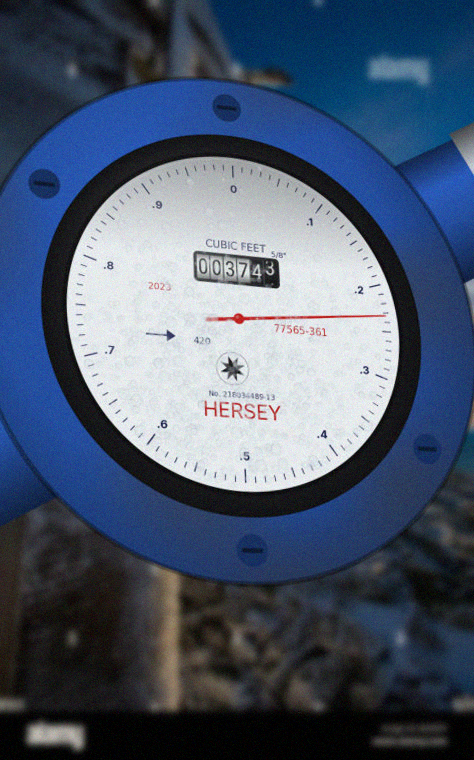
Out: {"value": 3743.23, "unit": "ft³"}
